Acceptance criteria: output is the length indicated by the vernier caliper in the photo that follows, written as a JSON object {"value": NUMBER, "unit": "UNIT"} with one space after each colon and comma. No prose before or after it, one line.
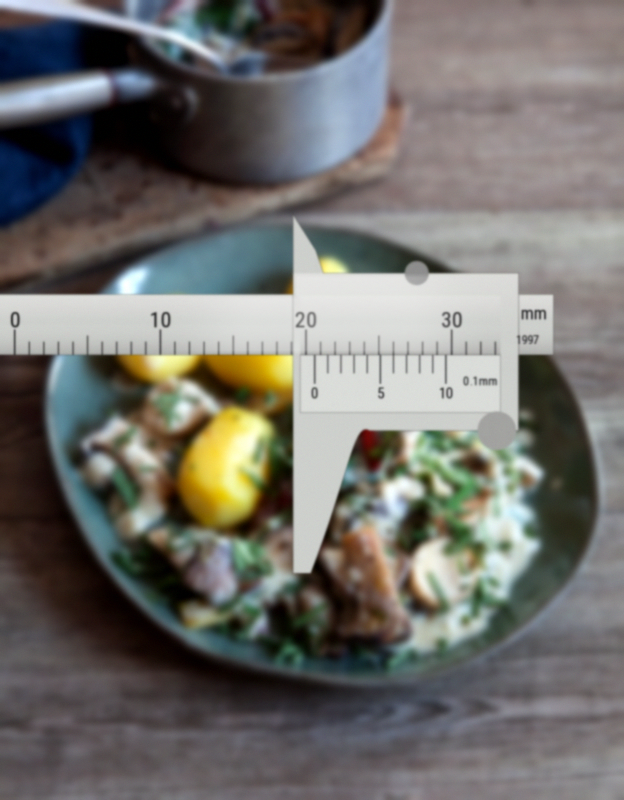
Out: {"value": 20.6, "unit": "mm"}
